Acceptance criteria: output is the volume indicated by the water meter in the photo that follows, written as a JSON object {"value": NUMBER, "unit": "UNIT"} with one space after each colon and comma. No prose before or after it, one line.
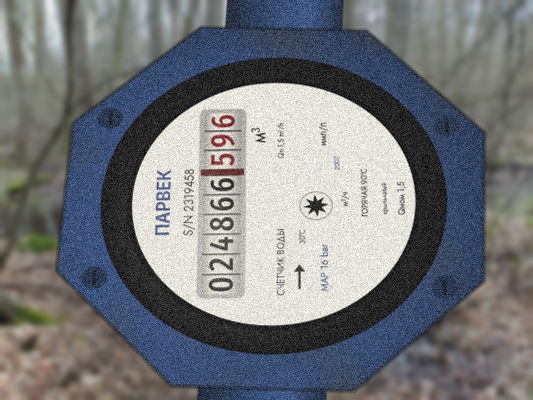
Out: {"value": 24866.596, "unit": "m³"}
